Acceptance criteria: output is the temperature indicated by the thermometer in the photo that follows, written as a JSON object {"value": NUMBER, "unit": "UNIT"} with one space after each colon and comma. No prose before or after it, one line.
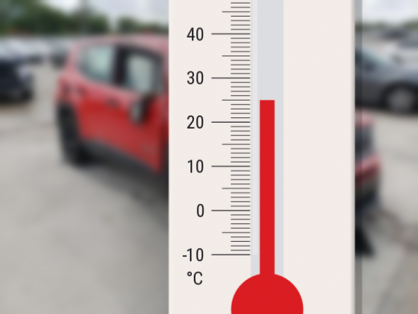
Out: {"value": 25, "unit": "°C"}
